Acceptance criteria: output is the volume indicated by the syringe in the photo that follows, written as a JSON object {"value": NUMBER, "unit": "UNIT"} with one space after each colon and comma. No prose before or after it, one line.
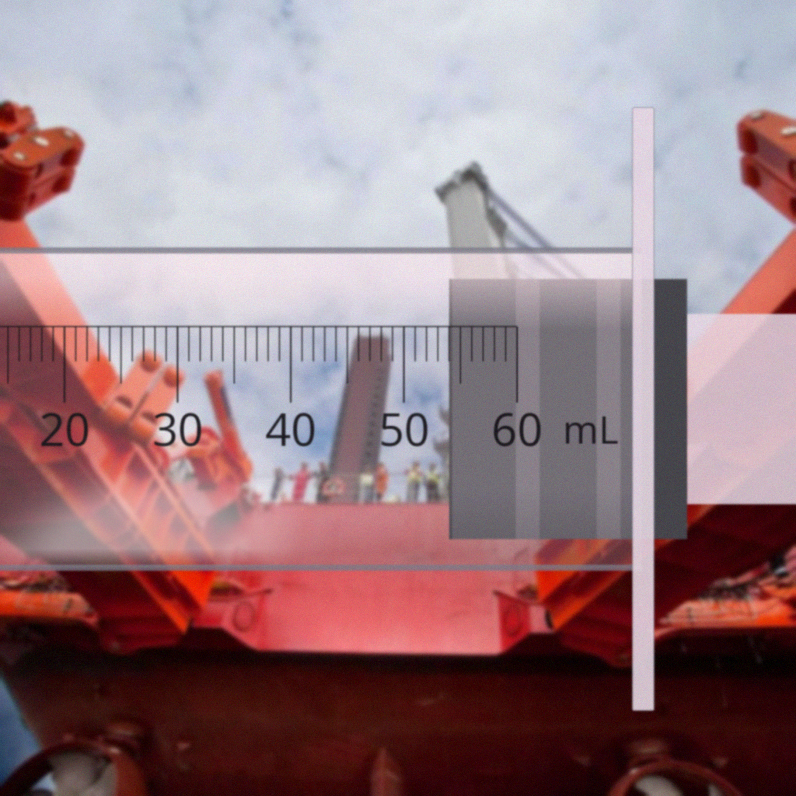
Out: {"value": 54, "unit": "mL"}
